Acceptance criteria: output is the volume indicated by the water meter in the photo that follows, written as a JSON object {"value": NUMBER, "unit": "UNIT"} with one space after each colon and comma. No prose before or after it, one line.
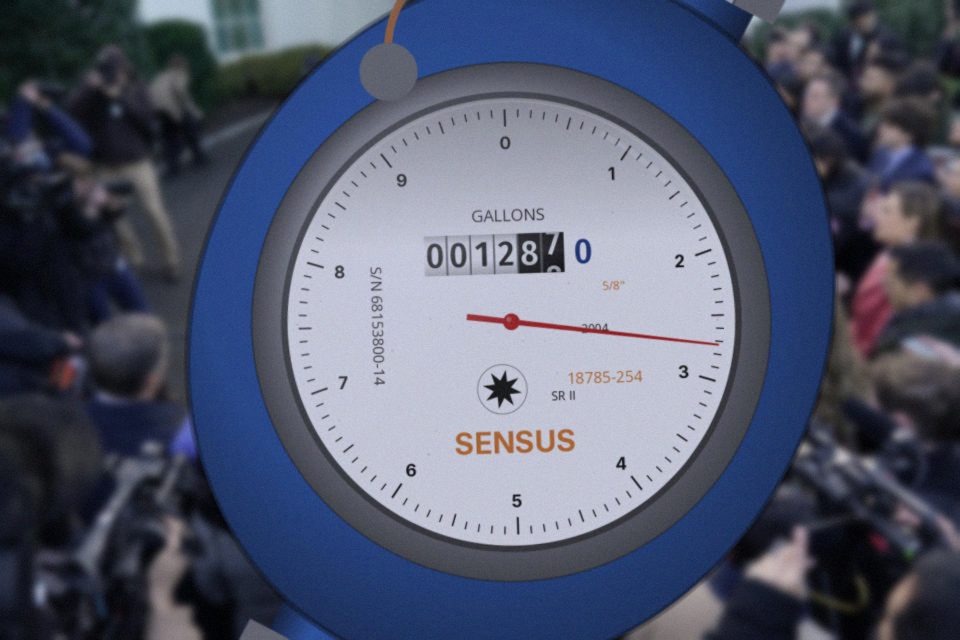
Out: {"value": 12872.7, "unit": "gal"}
